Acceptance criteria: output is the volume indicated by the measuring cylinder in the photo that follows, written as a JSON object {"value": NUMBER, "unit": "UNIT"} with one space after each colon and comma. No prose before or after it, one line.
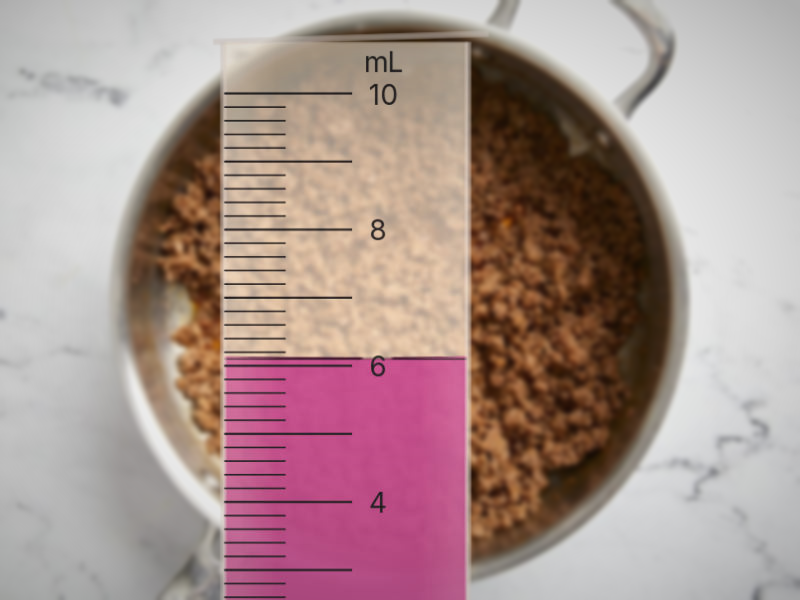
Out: {"value": 6.1, "unit": "mL"}
